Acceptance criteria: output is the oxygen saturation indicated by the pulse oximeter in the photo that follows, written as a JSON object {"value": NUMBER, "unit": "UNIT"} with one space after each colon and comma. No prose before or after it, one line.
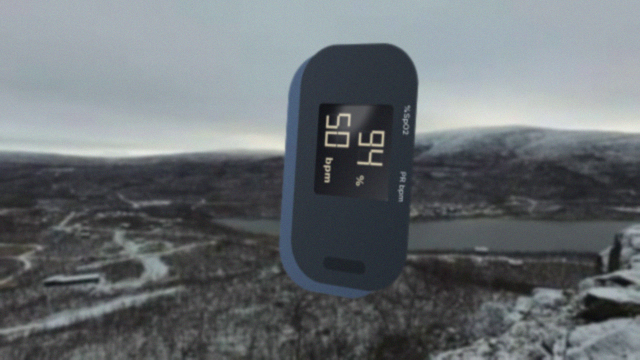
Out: {"value": 94, "unit": "%"}
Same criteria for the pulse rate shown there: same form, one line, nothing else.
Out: {"value": 50, "unit": "bpm"}
